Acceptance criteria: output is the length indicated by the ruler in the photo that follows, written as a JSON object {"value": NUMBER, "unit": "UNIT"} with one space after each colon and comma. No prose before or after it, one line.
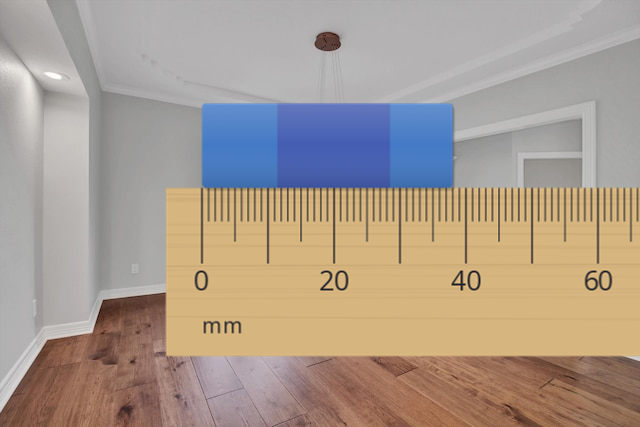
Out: {"value": 38, "unit": "mm"}
